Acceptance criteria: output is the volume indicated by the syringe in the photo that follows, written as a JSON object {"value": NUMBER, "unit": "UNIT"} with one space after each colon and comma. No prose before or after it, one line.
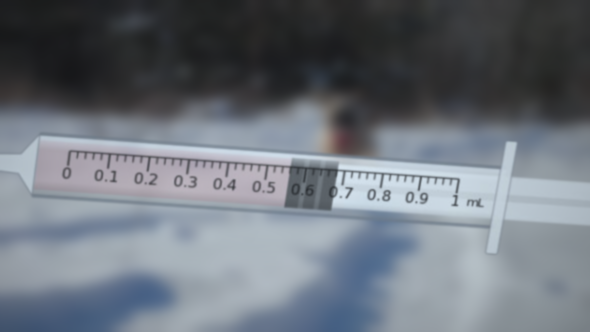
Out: {"value": 0.56, "unit": "mL"}
